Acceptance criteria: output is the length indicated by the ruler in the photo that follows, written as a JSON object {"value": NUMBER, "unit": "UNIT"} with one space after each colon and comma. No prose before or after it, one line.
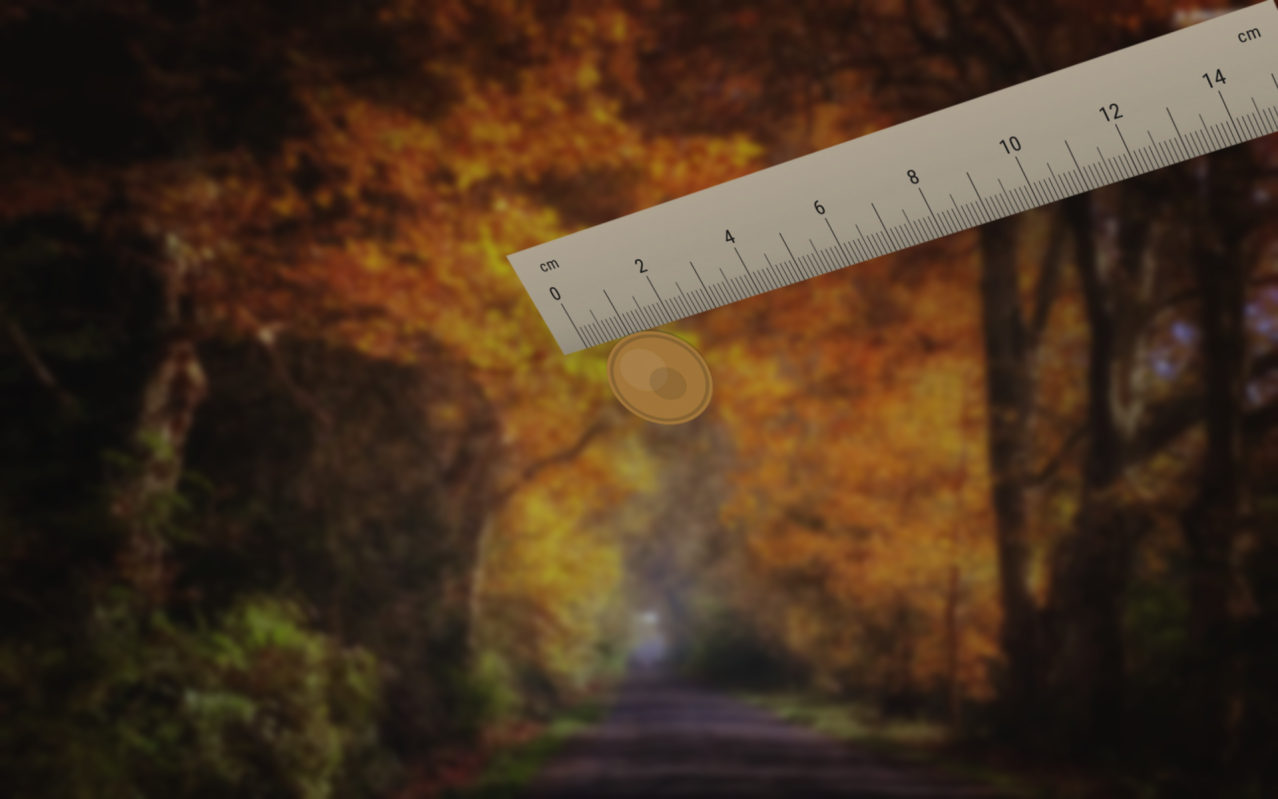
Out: {"value": 2.2, "unit": "cm"}
